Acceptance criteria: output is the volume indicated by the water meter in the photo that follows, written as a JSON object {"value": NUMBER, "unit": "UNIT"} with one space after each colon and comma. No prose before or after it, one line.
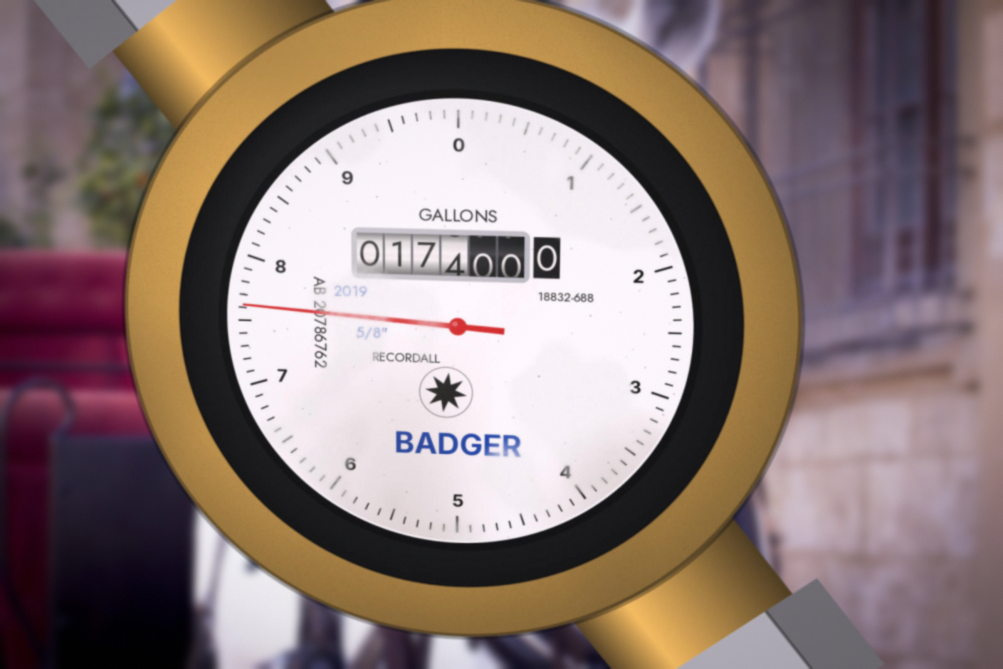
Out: {"value": 173997.6, "unit": "gal"}
